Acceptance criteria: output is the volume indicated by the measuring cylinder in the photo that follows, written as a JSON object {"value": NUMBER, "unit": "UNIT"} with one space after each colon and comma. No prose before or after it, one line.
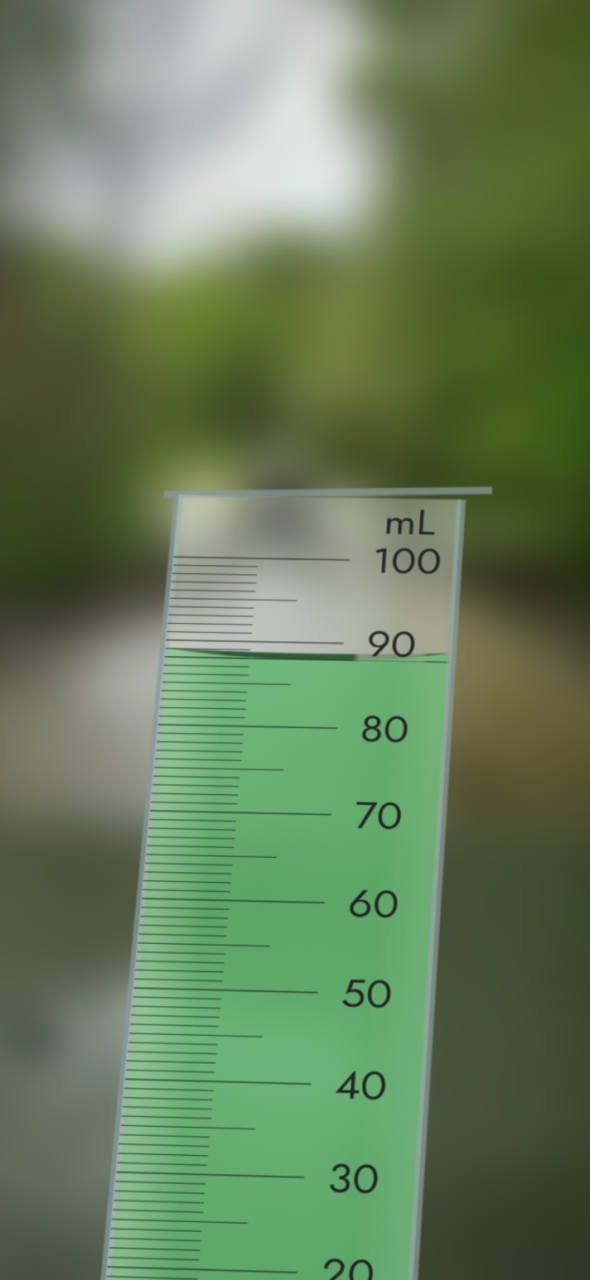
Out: {"value": 88, "unit": "mL"}
